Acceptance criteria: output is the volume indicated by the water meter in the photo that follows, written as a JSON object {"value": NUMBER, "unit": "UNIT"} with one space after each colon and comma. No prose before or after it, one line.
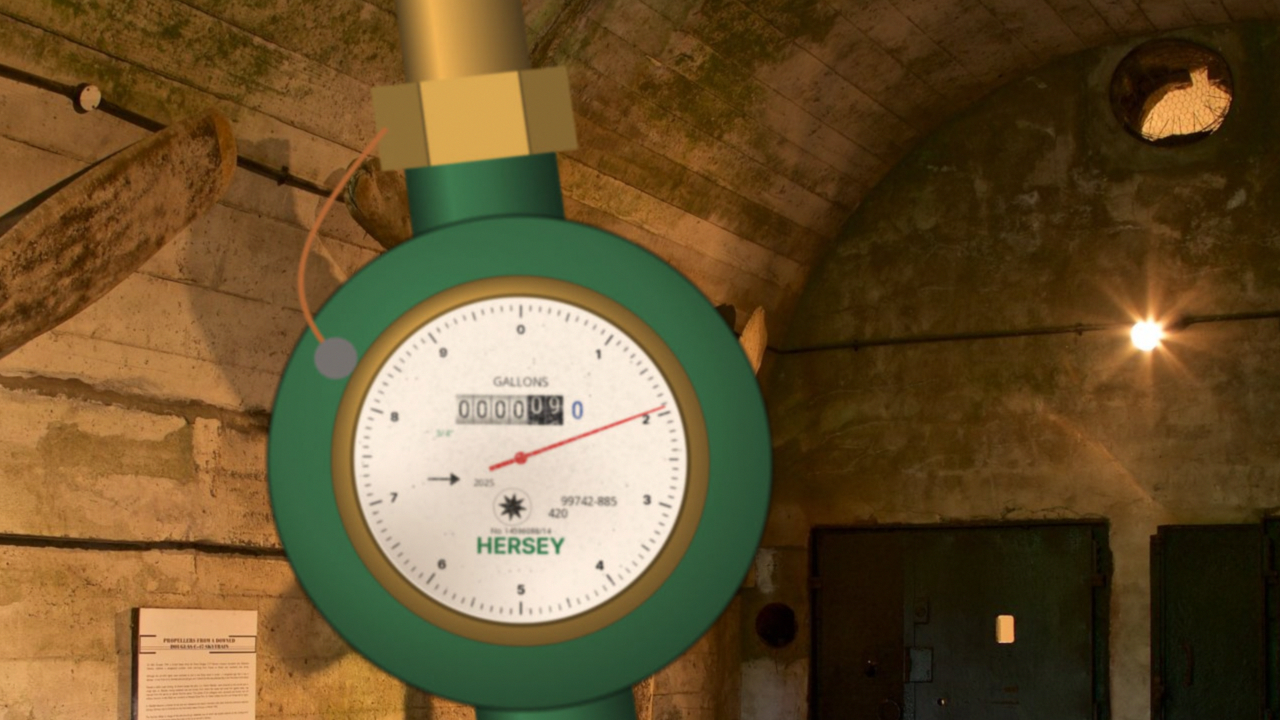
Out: {"value": 91.9, "unit": "gal"}
